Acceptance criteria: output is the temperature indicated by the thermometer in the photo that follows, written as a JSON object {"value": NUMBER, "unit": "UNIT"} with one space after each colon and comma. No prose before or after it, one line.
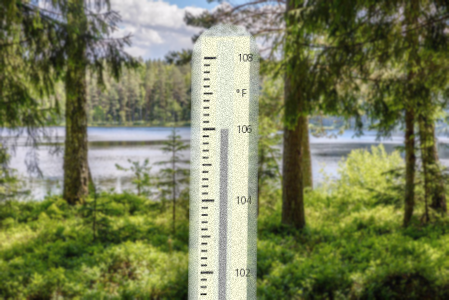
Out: {"value": 106, "unit": "°F"}
